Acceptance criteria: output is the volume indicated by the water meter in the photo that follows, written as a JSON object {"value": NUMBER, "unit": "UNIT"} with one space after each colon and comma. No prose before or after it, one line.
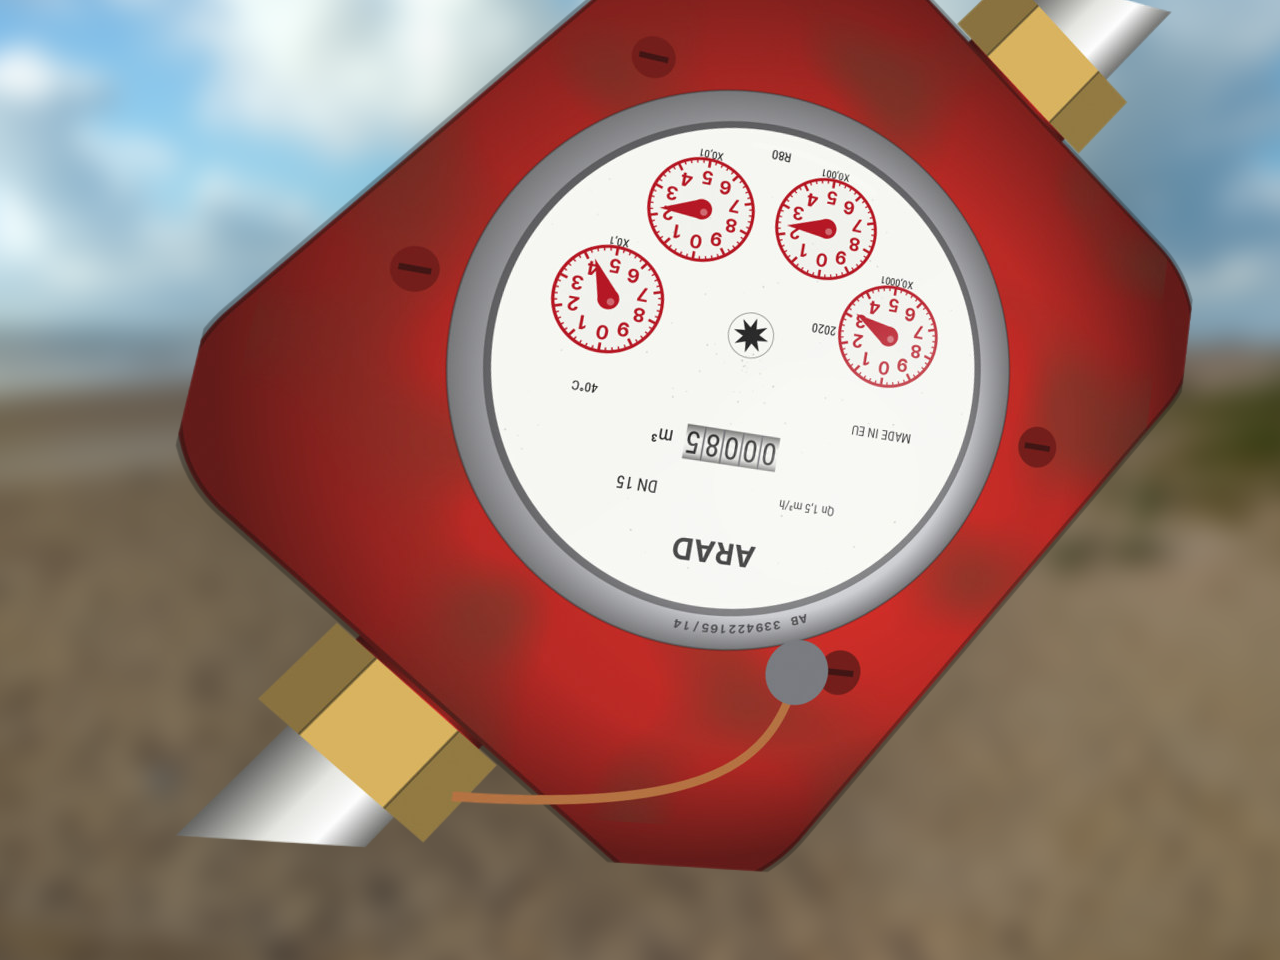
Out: {"value": 85.4223, "unit": "m³"}
